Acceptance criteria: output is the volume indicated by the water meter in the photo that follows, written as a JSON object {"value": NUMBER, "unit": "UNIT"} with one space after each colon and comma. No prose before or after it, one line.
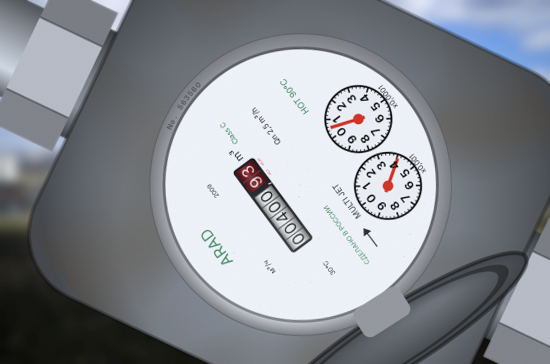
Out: {"value": 400.9340, "unit": "m³"}
